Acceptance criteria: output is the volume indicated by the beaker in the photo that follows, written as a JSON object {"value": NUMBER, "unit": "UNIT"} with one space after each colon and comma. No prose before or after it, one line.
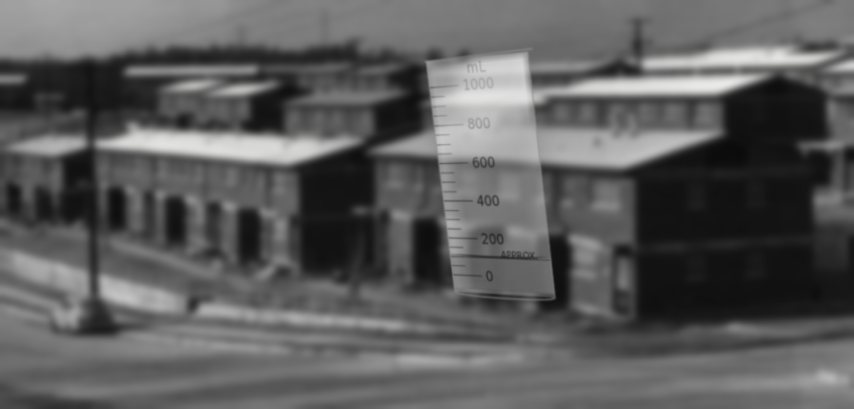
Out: {"value": 100, "unit": "mL"}
